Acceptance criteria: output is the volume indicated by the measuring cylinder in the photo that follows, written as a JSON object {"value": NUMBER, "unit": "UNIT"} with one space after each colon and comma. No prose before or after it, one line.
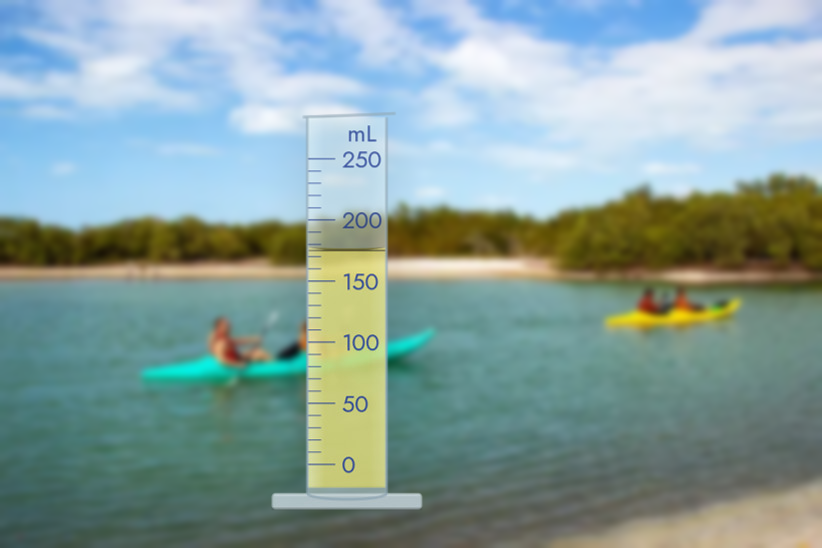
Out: {"value": 175, "unit": "mL"}
